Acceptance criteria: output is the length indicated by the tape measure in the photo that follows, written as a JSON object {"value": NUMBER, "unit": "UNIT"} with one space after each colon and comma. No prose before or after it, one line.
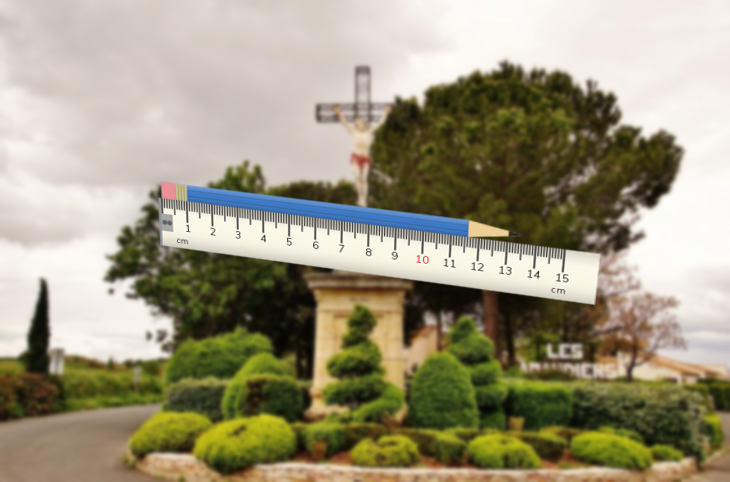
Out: {"value": 13.5, "unit": "cm"}
